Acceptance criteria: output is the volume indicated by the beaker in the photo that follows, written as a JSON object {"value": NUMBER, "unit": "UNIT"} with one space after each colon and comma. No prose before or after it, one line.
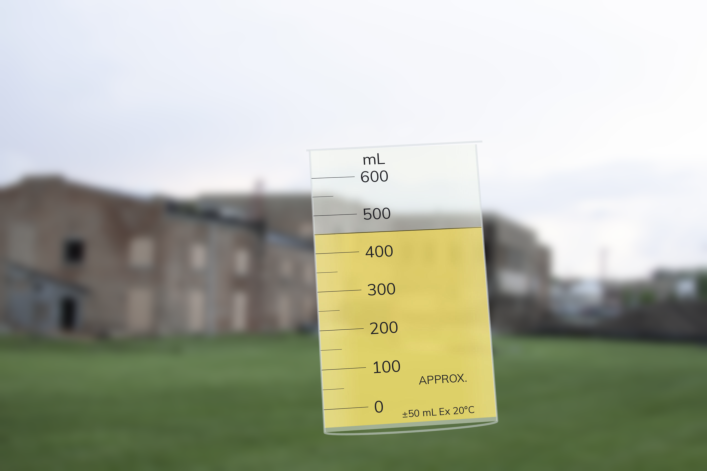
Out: {"value": 450, "unit": "mL"}
